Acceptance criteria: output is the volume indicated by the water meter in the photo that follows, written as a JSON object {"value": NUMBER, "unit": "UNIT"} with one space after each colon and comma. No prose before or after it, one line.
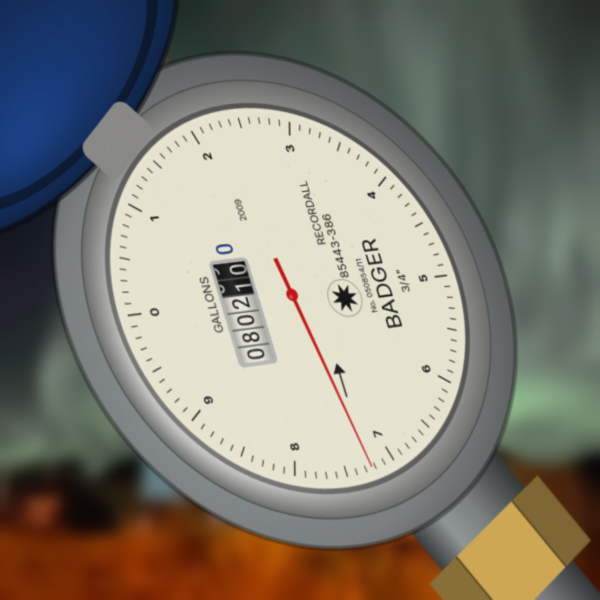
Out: {"value": 802097.2, "unit": "gal"}
